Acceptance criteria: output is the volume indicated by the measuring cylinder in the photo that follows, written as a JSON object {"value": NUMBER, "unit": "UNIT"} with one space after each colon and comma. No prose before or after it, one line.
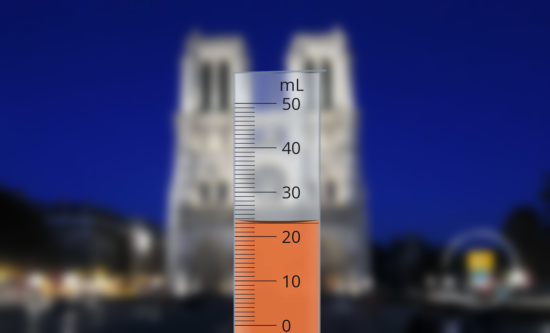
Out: {"value": 23, "unit": "mL"}
